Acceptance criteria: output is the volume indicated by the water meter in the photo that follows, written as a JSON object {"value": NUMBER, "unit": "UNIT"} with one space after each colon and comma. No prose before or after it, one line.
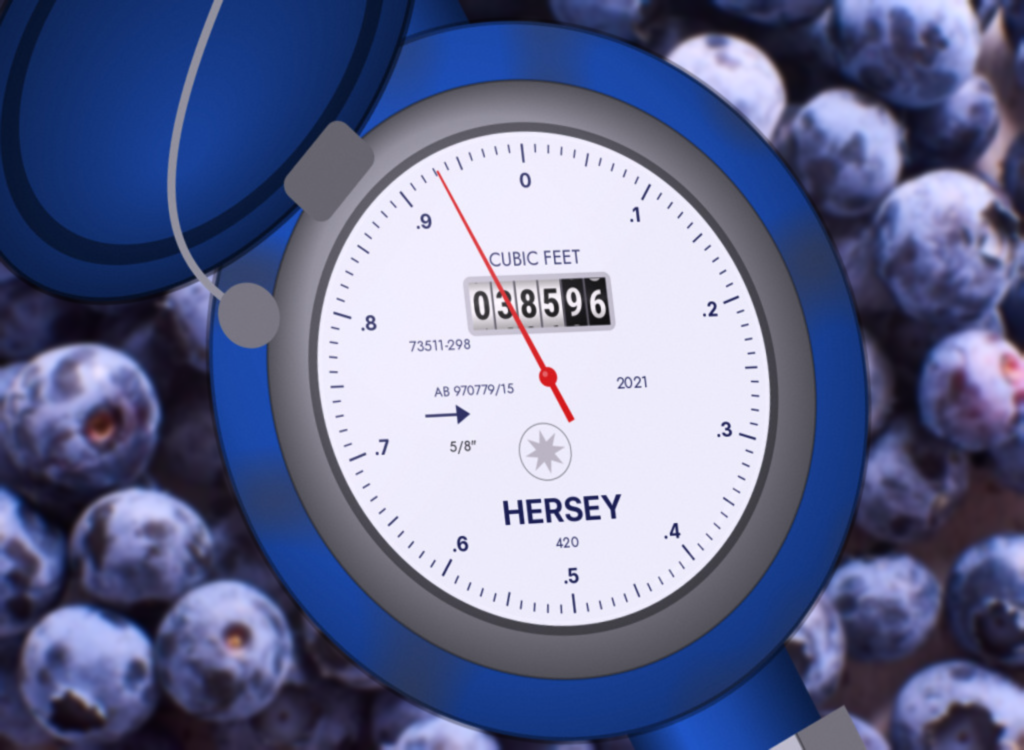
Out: {"value": 38595.93, "unit": "ft³"}
